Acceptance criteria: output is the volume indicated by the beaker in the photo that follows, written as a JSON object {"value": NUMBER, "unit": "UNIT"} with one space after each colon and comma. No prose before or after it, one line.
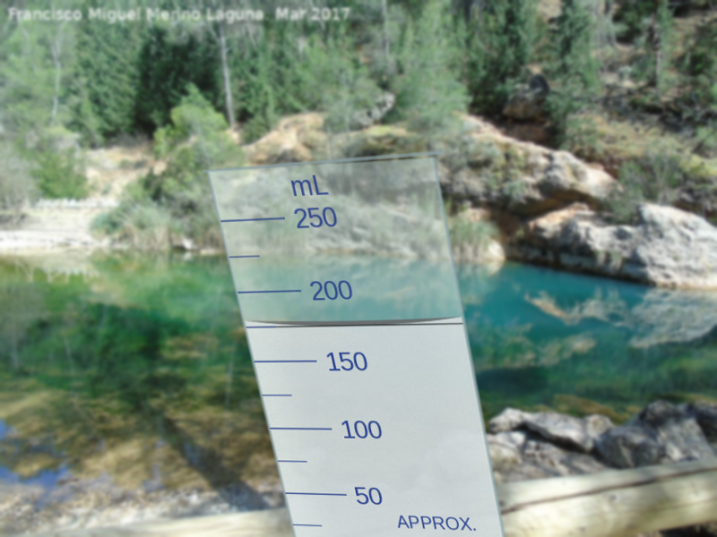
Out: {"value": 175, "unit": "mL"}
